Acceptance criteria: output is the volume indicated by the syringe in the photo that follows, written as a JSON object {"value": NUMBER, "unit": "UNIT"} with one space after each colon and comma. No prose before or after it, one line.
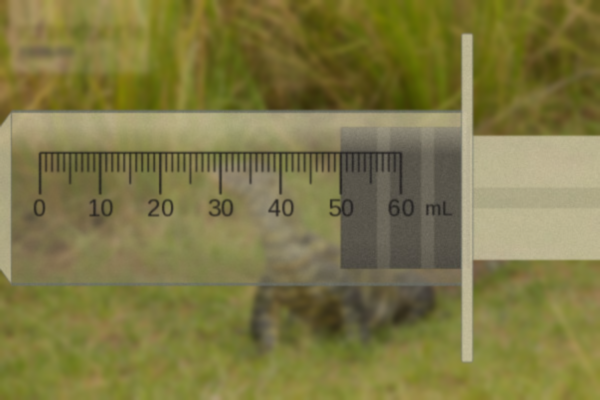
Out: {"value": 50, "unit": "mL"}
